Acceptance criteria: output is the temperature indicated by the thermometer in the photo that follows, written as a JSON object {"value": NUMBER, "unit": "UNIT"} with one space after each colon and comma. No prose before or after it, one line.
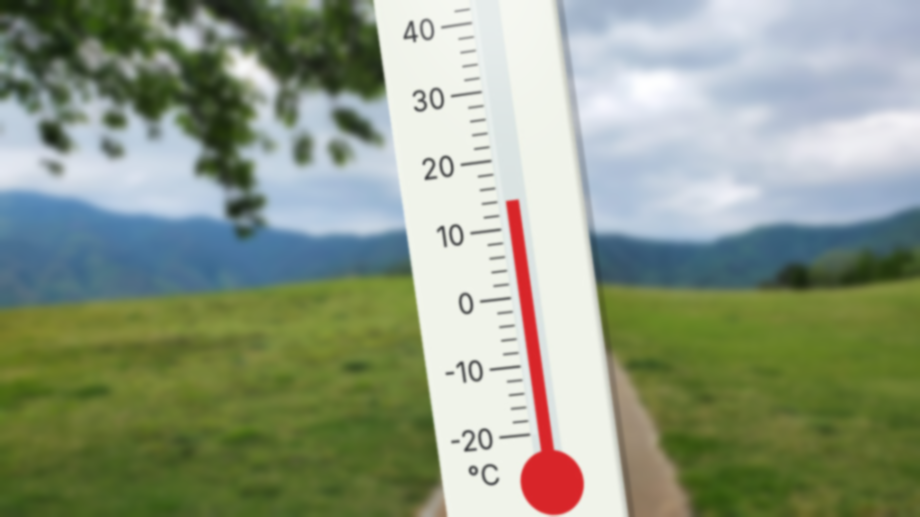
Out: {"value": 14, "unit": "°C"}
